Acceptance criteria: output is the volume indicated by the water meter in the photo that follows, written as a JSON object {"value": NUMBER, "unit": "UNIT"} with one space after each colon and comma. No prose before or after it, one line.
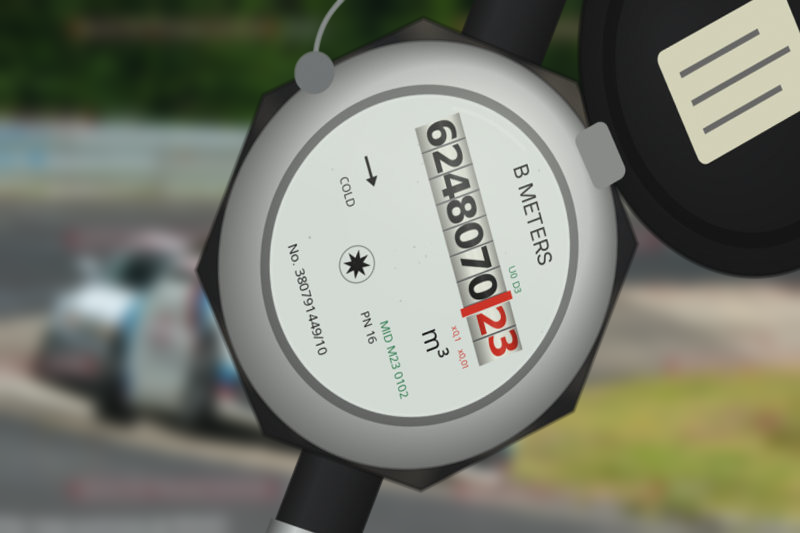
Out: {"value": 6248070.23, "unit": "m³"}
